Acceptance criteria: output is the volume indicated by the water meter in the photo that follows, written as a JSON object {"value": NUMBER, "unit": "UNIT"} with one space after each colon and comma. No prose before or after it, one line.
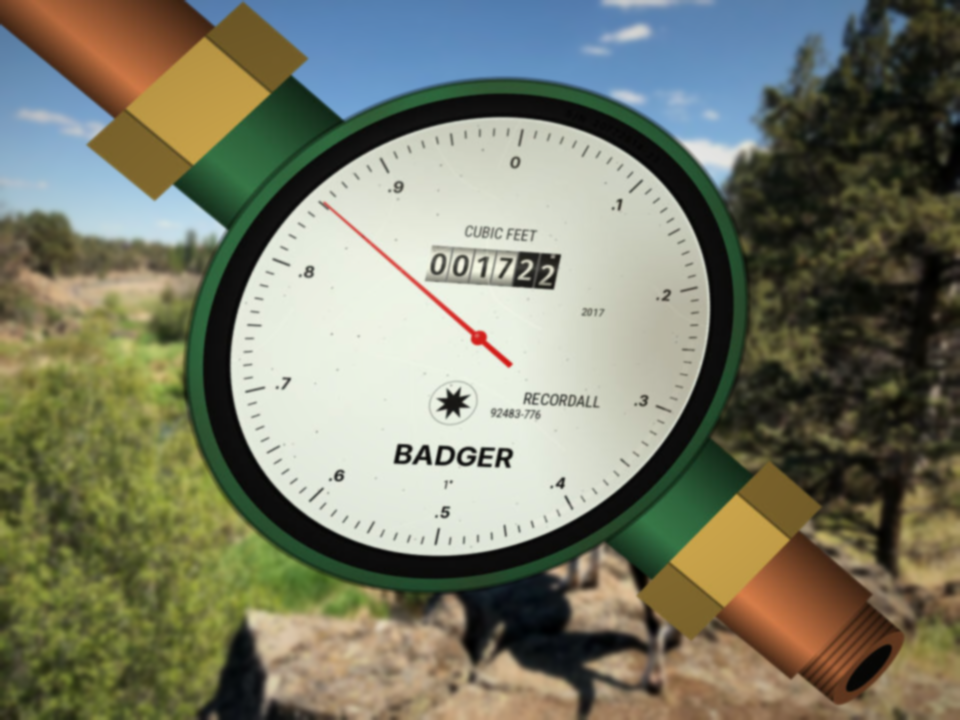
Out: {"value": 1721.85, "unit": "ft³"}
